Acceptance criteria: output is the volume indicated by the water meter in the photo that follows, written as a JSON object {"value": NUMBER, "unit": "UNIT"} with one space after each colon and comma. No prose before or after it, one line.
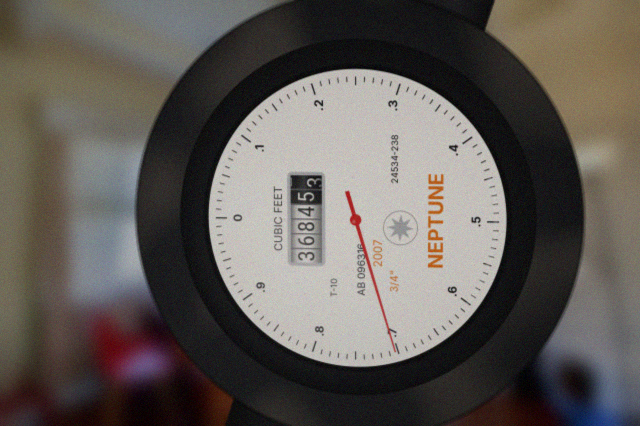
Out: {"value": 368452.70, "unit": "ft³"}
